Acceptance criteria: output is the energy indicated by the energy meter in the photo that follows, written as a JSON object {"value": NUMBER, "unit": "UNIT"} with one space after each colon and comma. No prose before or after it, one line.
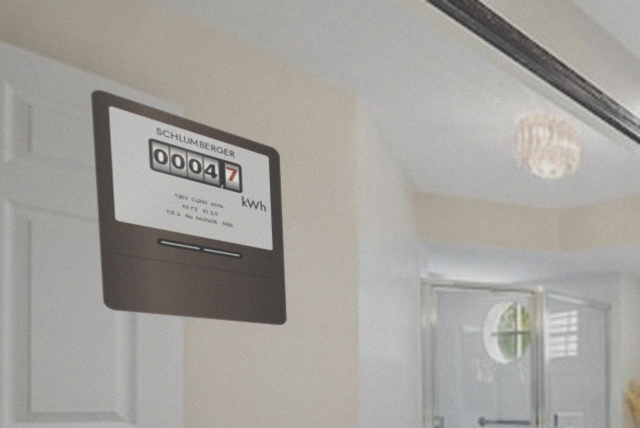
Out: {"value": 4.7, "unit": "kWh"}
